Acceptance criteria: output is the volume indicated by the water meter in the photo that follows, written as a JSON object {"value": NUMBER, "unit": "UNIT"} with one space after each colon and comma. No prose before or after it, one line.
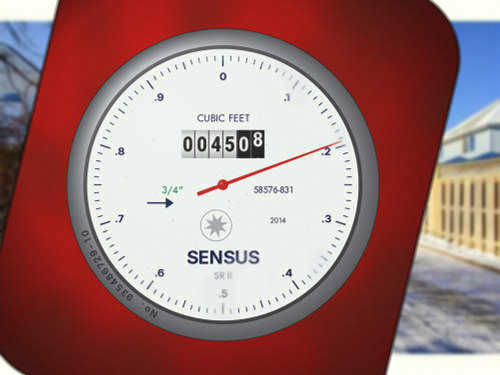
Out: {"value": 4508.19, "unit": "ft³"}
